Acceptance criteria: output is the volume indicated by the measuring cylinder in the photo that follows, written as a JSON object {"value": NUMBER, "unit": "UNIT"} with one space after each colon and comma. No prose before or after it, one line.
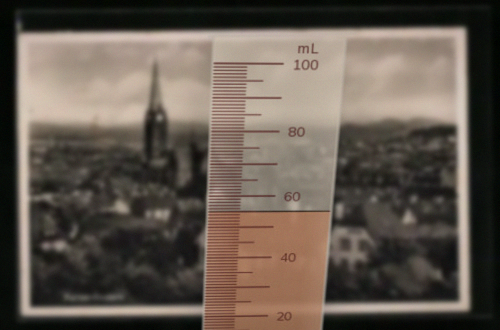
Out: {"value": 55, "unit": "mL"}
